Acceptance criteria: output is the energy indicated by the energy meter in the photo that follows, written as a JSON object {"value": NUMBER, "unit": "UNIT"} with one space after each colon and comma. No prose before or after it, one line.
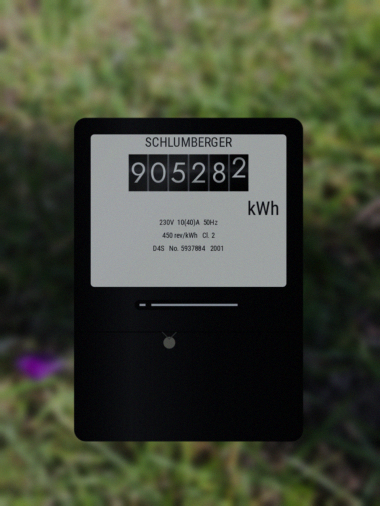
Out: {"value": 905282, "unit": "kWh"}
